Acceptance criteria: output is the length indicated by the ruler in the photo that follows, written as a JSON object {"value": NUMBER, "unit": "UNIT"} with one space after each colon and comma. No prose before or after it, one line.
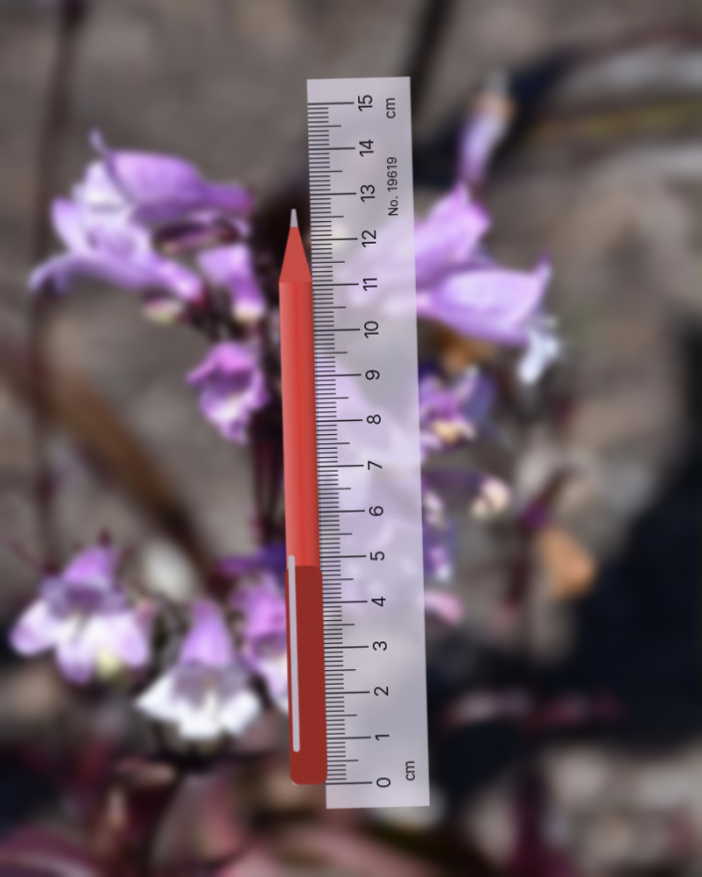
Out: {"value": 12.7, "unit": "cm"}
